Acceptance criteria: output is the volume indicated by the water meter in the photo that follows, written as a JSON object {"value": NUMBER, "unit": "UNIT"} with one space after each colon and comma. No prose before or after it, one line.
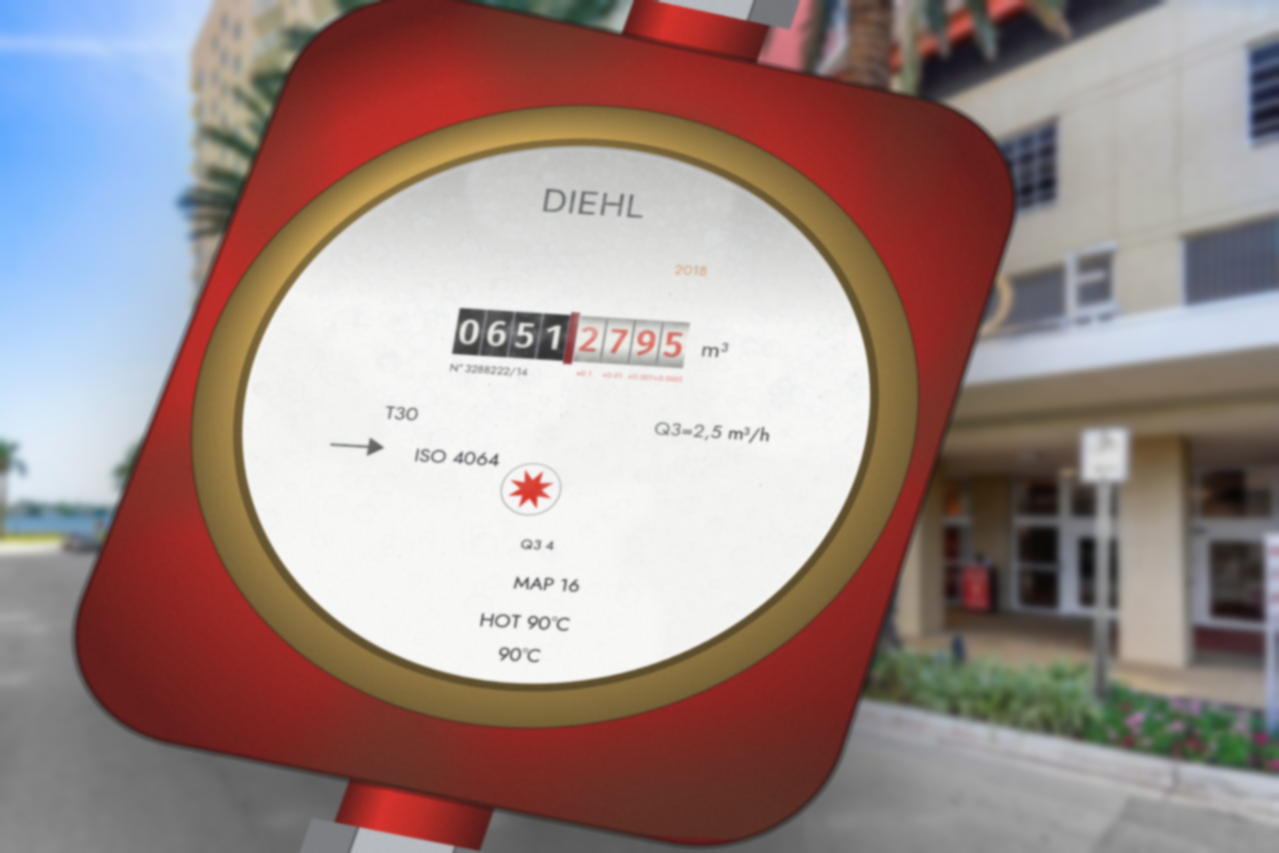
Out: {"value": 651.2795, "unit": "m³"}
